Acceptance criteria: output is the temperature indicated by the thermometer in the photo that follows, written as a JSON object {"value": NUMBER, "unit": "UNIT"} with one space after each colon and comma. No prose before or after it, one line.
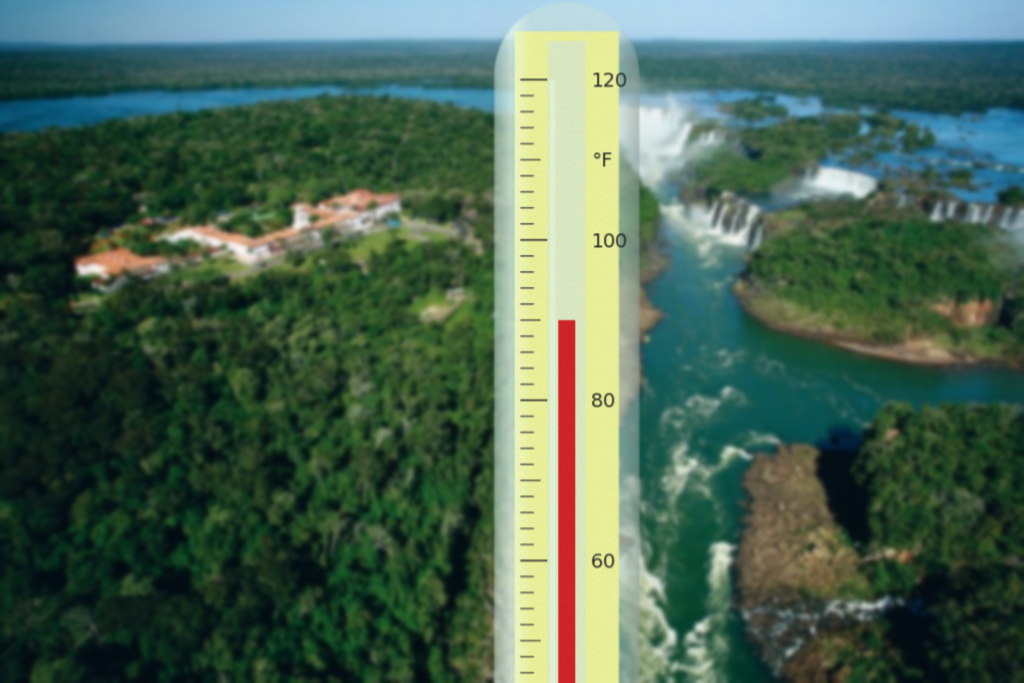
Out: {"value": 90, "unit": "°F"}
